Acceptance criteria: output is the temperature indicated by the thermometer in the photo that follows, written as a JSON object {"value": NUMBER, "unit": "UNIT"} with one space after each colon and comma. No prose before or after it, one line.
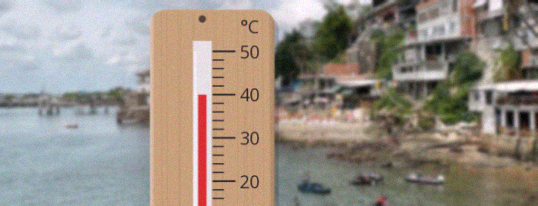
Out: {"value": 40, "unit": "°C"}
